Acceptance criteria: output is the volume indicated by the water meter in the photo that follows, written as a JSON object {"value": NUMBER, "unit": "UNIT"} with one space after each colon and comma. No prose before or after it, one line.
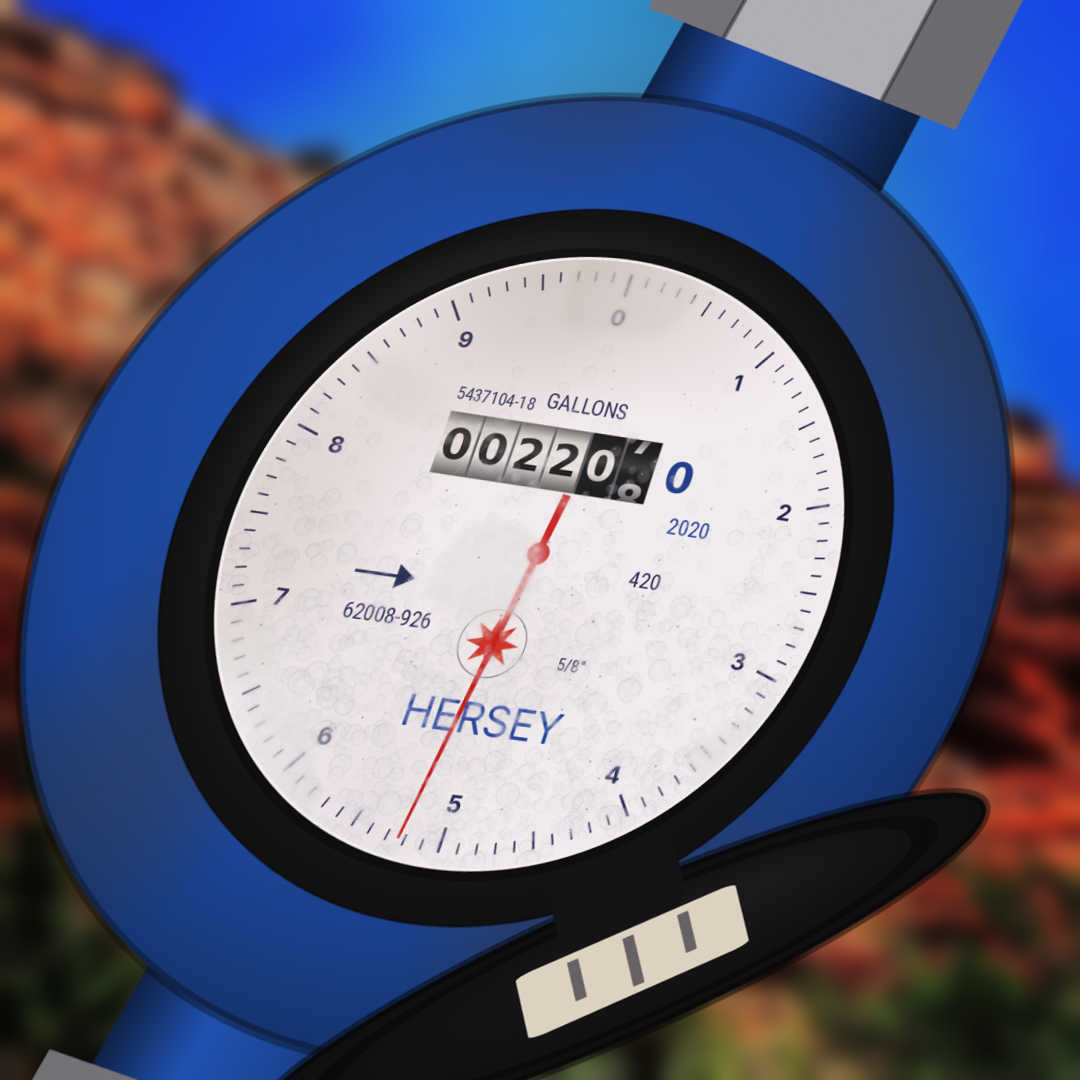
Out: {"value": 22075.2, "unit": "gal"}
